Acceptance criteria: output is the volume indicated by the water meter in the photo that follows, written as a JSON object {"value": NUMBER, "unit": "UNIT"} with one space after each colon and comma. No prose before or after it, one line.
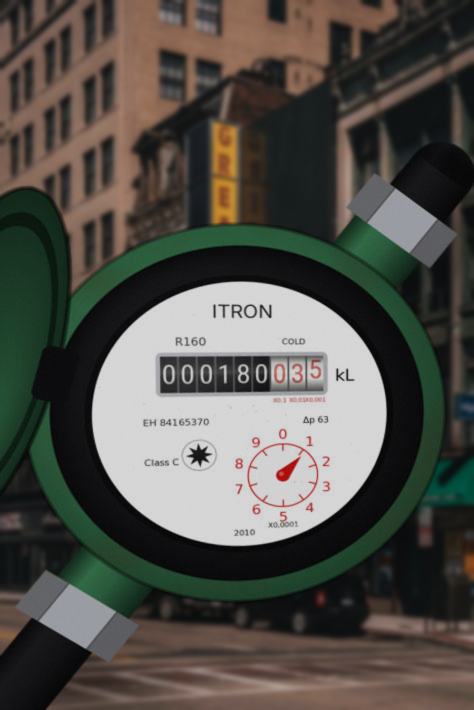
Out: {"value": 180.0351, "unit": "kL"}
